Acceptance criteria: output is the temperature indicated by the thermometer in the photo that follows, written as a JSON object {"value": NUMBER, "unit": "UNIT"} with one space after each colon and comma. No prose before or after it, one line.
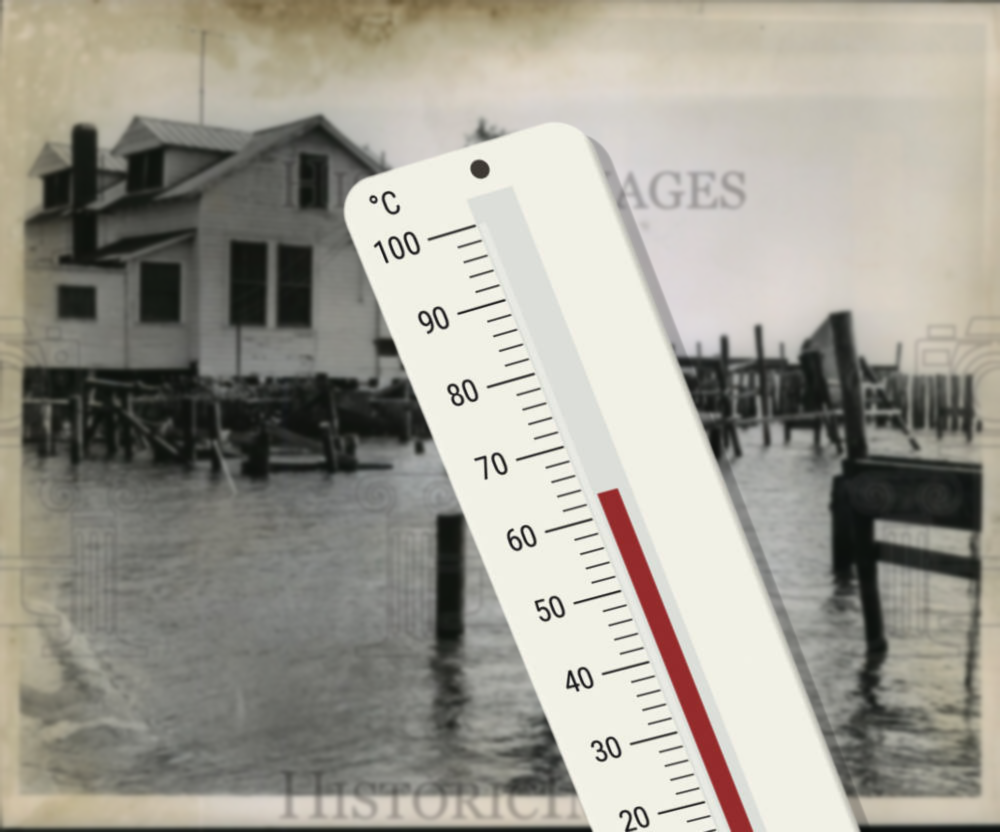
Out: {"value": 63, "unit": "°C"}
